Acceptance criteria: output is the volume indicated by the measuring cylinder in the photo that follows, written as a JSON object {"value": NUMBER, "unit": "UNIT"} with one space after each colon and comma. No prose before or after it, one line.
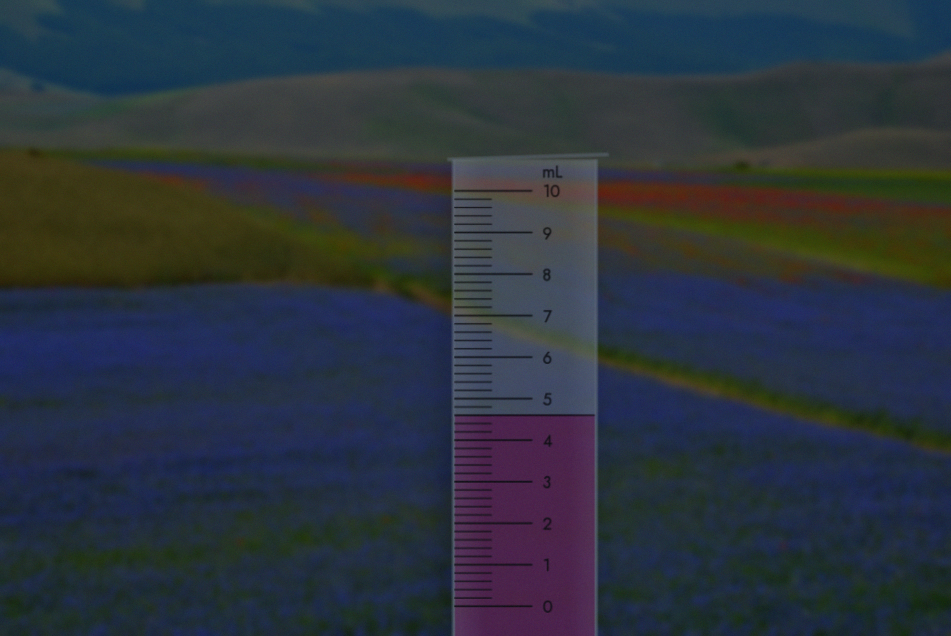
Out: {"value": 4.6, "unit": "mL"}
